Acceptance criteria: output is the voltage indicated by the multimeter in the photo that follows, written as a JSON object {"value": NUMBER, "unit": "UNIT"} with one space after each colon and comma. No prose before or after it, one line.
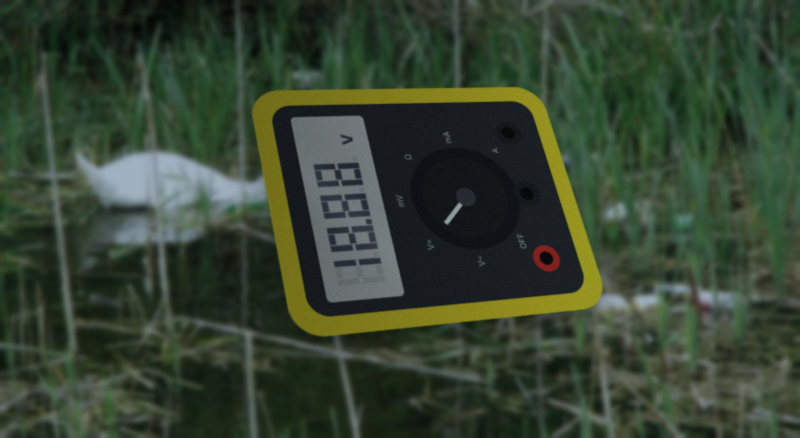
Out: {"value": 18.88, "unit": "V"}
